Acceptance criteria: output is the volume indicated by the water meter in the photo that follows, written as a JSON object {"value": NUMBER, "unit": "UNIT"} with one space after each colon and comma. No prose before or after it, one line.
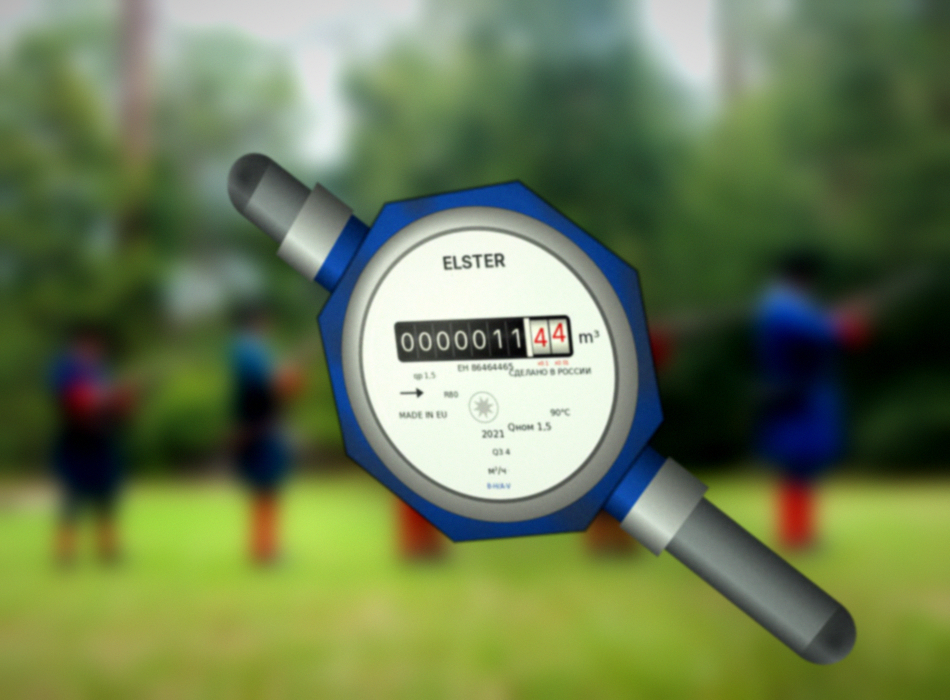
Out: {"value": 11.44, "unit": "m³"}
